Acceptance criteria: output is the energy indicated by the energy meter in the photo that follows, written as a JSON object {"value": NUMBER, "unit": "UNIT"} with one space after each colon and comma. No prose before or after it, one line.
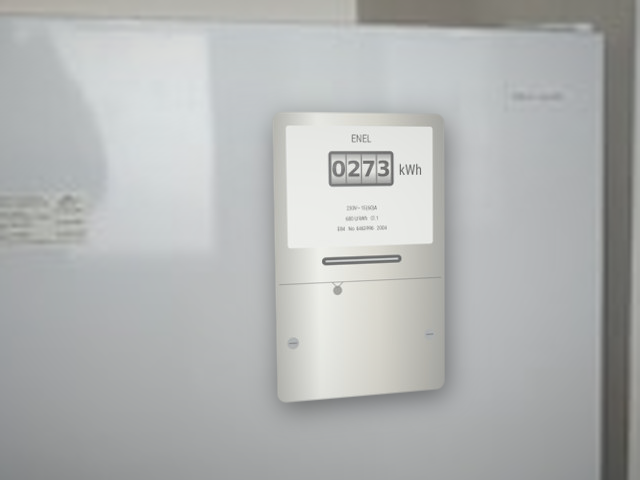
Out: {"value": 273, "unit": "kWh"}
